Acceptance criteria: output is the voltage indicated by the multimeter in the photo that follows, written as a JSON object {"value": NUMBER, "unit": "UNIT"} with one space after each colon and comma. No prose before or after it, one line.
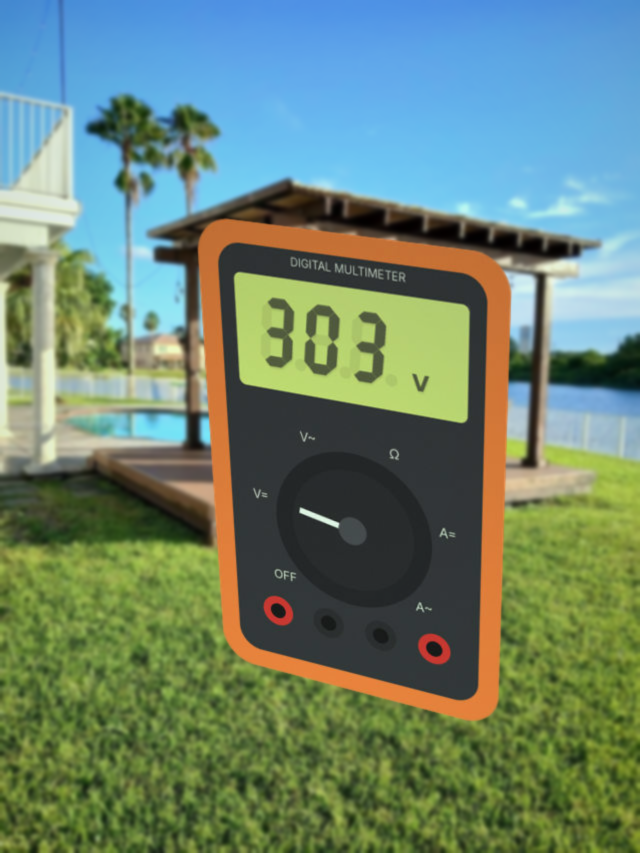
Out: {"value": 303, "unit": "V"}
